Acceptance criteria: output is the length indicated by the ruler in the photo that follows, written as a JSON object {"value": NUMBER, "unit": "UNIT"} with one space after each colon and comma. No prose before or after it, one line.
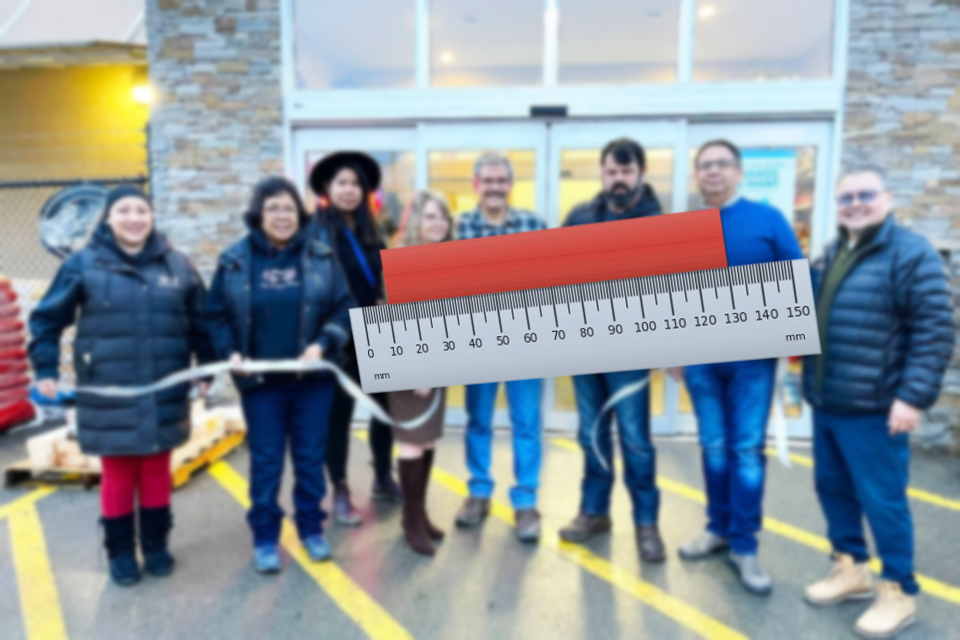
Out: {"value": 120, "unit": "mm"}
